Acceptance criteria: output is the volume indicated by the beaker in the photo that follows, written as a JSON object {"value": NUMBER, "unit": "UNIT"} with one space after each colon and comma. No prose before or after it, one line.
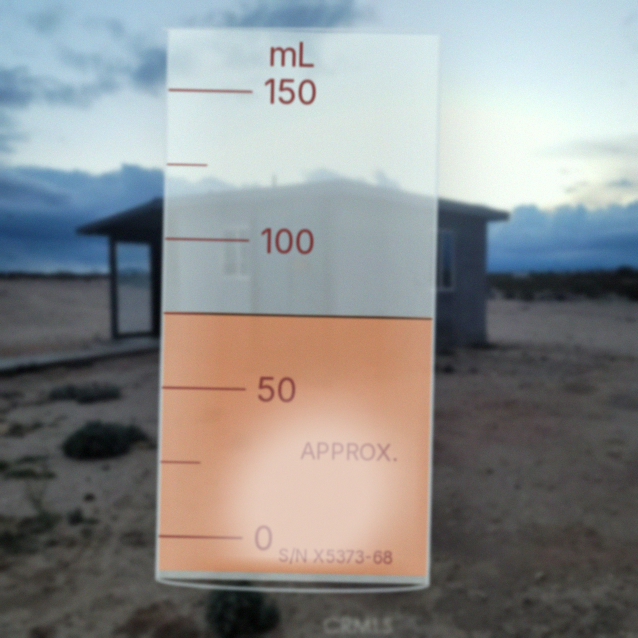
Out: {"value": 75, "unit": "mL"}
